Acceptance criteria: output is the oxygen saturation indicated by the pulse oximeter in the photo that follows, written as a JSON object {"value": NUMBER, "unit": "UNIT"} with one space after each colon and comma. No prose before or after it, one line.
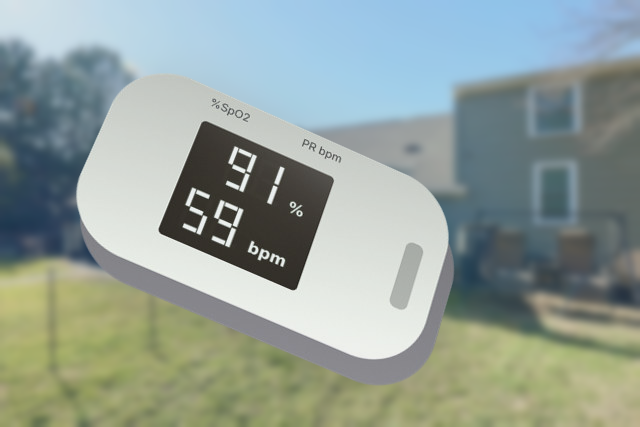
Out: {"value": 91, "unit": "%"}
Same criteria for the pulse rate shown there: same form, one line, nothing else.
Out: {"value": 59, "unit": "bpm"}
